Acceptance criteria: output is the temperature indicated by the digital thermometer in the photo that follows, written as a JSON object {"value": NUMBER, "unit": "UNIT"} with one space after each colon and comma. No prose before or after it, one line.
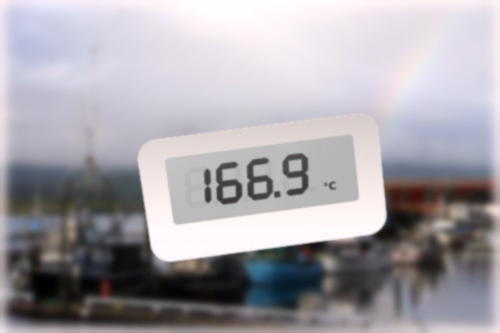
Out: {"value": 166.9, "unit": "°C"}
